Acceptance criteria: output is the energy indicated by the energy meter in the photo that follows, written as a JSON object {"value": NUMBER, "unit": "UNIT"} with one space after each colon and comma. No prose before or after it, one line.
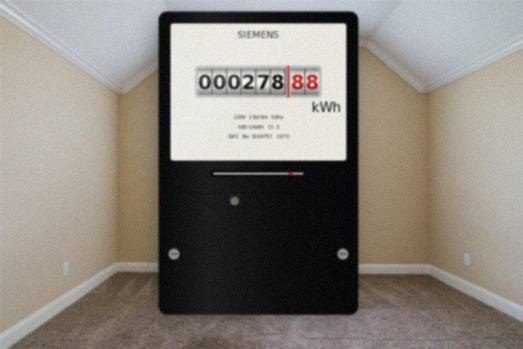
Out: {"value": 278.88, "unit": "kWh"}
